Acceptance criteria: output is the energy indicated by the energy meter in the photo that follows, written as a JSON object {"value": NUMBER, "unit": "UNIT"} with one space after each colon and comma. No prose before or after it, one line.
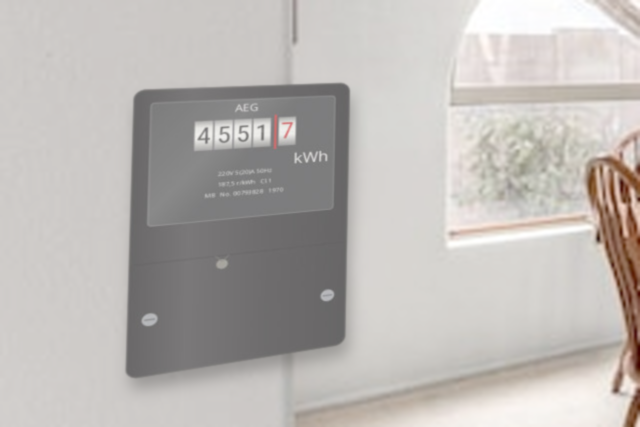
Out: {"value": 4551.7, "unit": "kWh"}
